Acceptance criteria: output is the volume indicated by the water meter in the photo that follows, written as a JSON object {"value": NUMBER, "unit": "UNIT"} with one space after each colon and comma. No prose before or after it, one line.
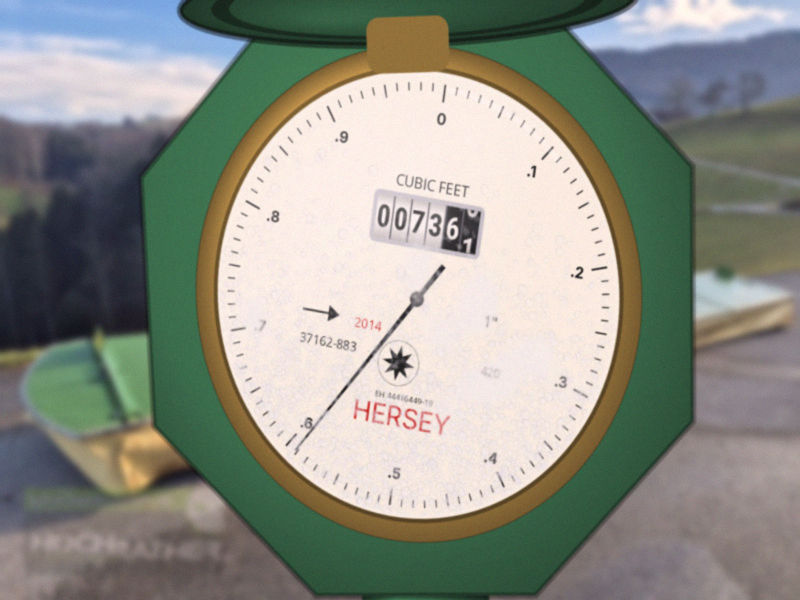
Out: {"value": 7360.59, "unit": "ft³"}
